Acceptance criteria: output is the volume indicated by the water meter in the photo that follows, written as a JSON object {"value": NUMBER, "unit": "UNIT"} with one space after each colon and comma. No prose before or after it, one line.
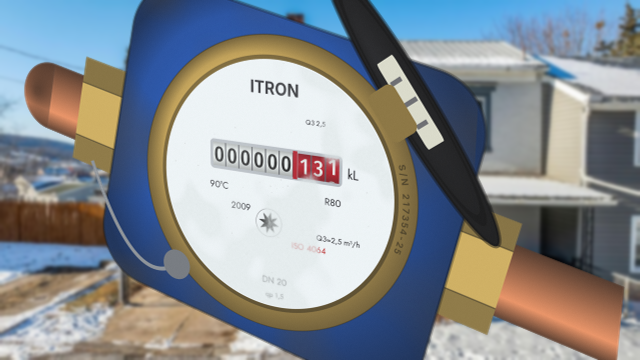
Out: {"value": 0.131, "unit": "kL"}
